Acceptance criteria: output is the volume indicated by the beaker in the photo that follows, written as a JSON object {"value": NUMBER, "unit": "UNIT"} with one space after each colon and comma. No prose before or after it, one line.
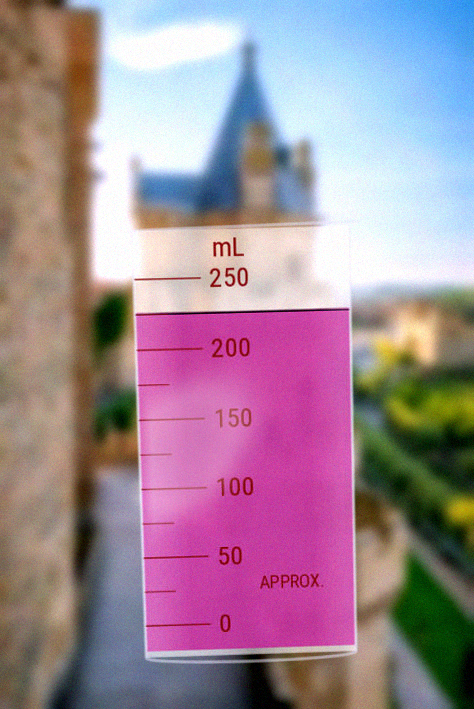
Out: {"value": 225, "unit": "mL"}
